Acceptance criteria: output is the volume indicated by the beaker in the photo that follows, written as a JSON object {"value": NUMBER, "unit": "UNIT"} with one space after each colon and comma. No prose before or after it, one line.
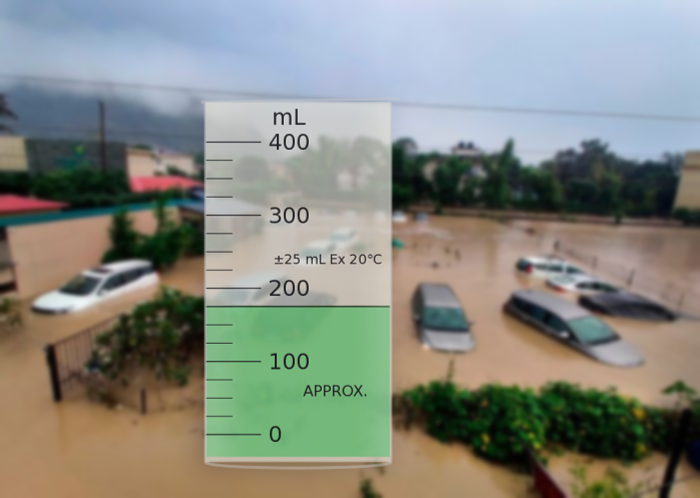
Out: {"value": 175, "unit": "mL"}
